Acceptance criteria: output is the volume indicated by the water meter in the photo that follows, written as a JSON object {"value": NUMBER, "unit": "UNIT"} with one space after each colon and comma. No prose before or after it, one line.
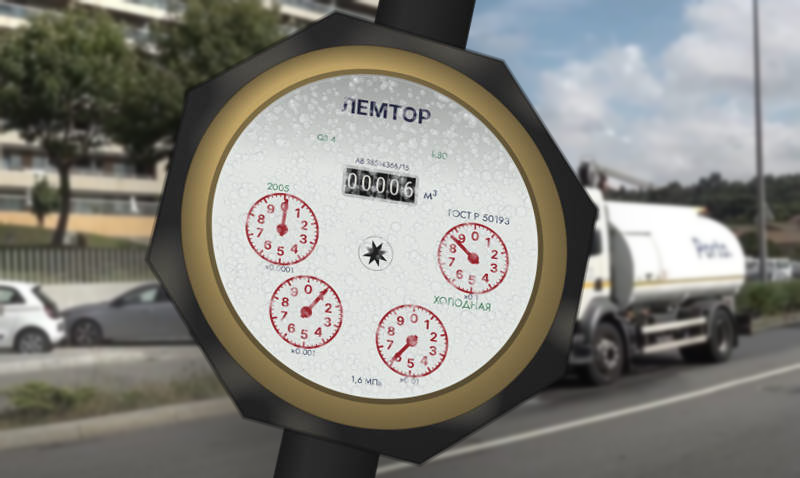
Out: {"value": 6.8610, "unit": "m³"}
